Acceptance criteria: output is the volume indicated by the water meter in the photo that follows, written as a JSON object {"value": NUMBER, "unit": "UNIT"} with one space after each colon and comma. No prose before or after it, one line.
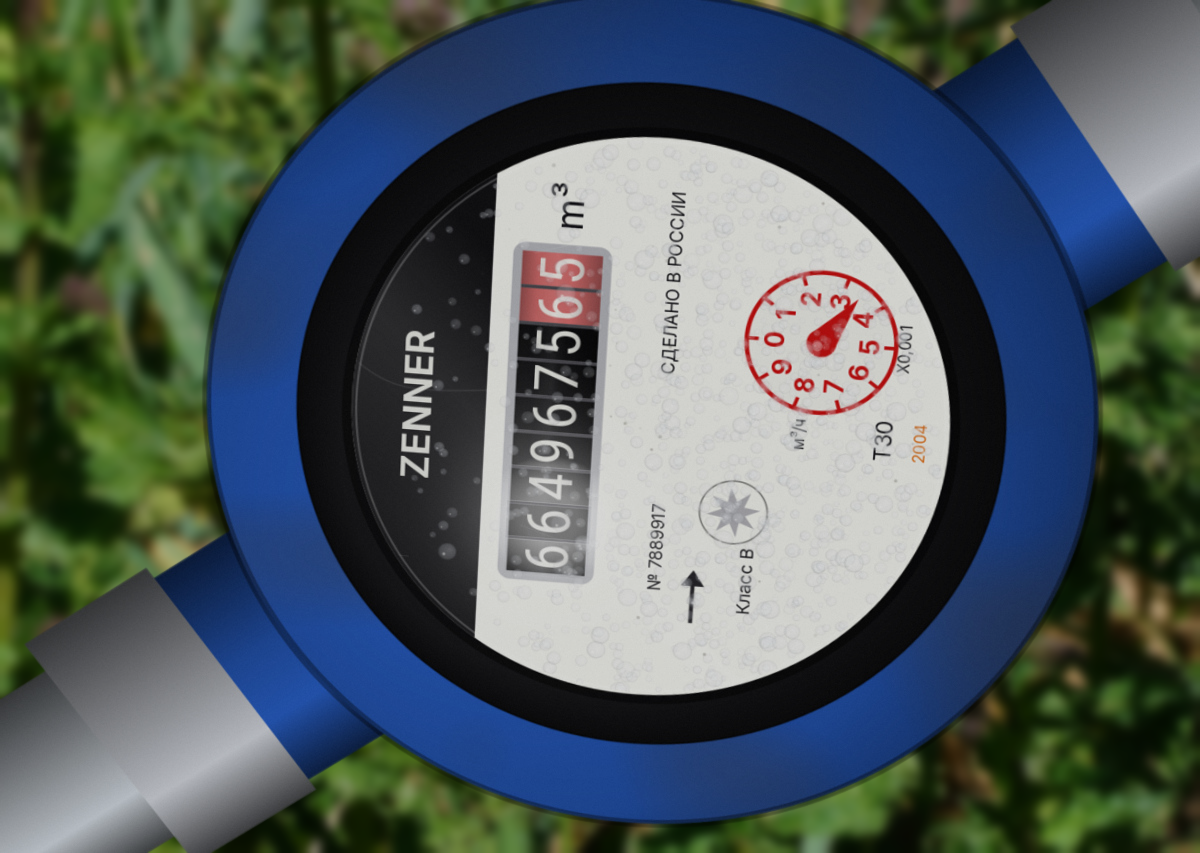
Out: {"value": 6649675.653, "unit": "m³"}
